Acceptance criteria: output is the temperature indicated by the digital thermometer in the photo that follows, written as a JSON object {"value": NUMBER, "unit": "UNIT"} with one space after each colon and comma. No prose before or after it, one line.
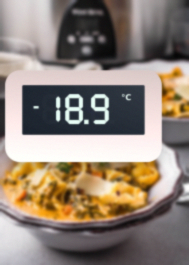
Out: {"value": -18.9, "unit": "°C"}
